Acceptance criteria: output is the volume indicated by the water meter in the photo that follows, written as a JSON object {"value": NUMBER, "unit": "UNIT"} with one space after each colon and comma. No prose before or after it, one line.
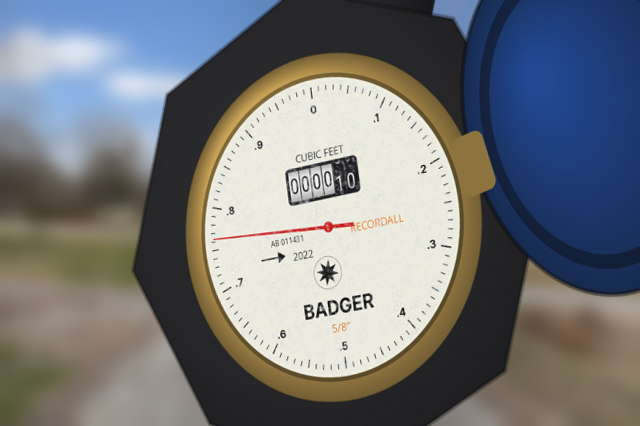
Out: {"value": 9.76, "unit": "ft³"}
